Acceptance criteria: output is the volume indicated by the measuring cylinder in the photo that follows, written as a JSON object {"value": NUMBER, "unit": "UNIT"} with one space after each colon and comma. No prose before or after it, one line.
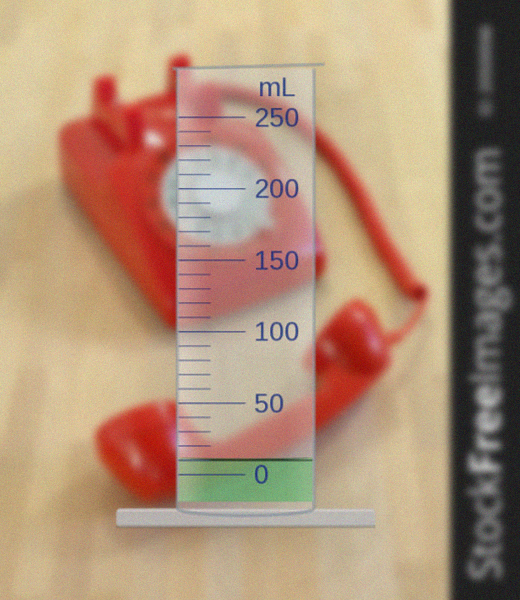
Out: {"value": 10, "unit": "mL"}
